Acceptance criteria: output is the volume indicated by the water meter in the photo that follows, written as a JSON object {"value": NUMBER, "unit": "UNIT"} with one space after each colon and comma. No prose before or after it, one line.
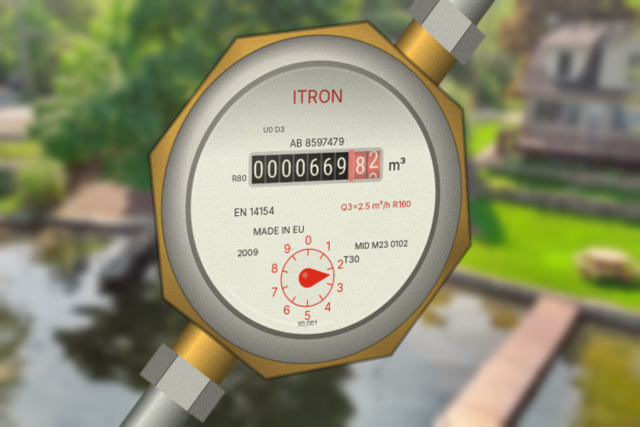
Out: {"value": 669.822, "unit": "m³"}
